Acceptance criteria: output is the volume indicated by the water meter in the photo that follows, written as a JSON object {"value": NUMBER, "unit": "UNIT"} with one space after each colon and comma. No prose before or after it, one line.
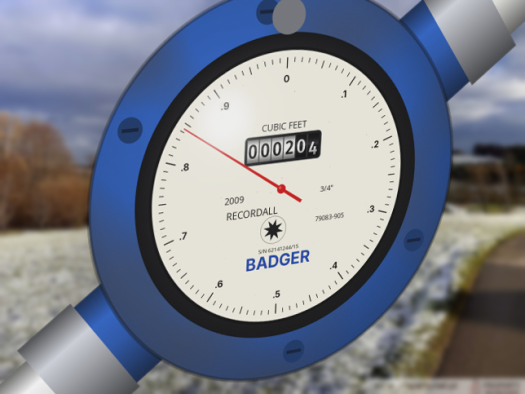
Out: {"value": 203.84, "unit": "ft³"}
